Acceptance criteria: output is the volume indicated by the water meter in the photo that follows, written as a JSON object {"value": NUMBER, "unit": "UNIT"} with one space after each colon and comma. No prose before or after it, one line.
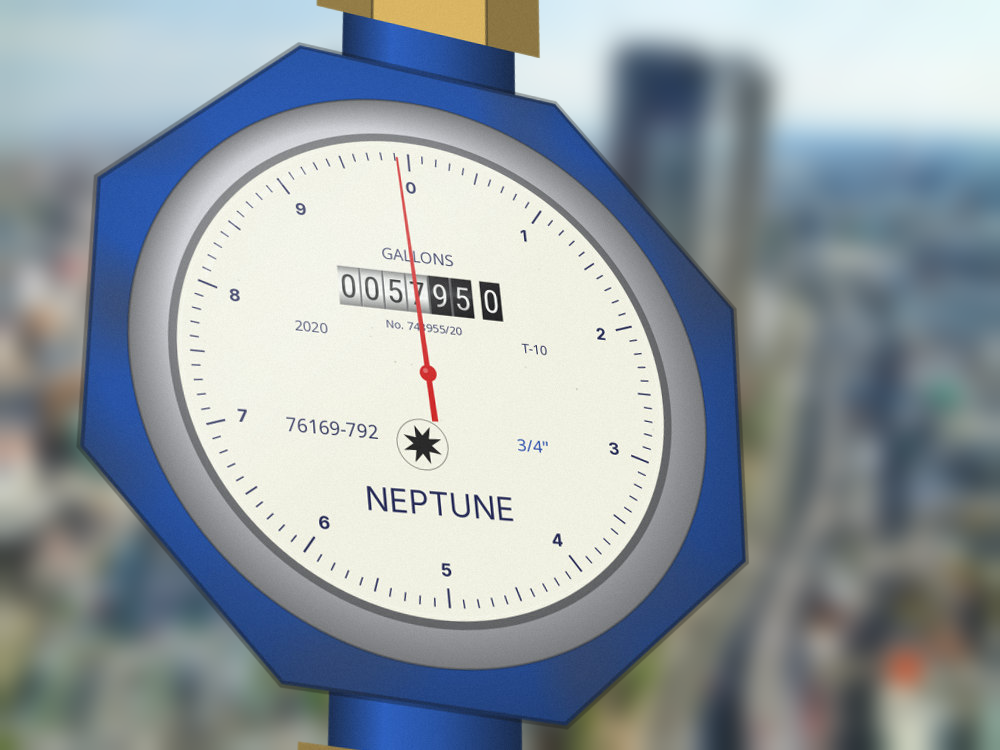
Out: {"value": 57949.9, "unit": "gal"}
